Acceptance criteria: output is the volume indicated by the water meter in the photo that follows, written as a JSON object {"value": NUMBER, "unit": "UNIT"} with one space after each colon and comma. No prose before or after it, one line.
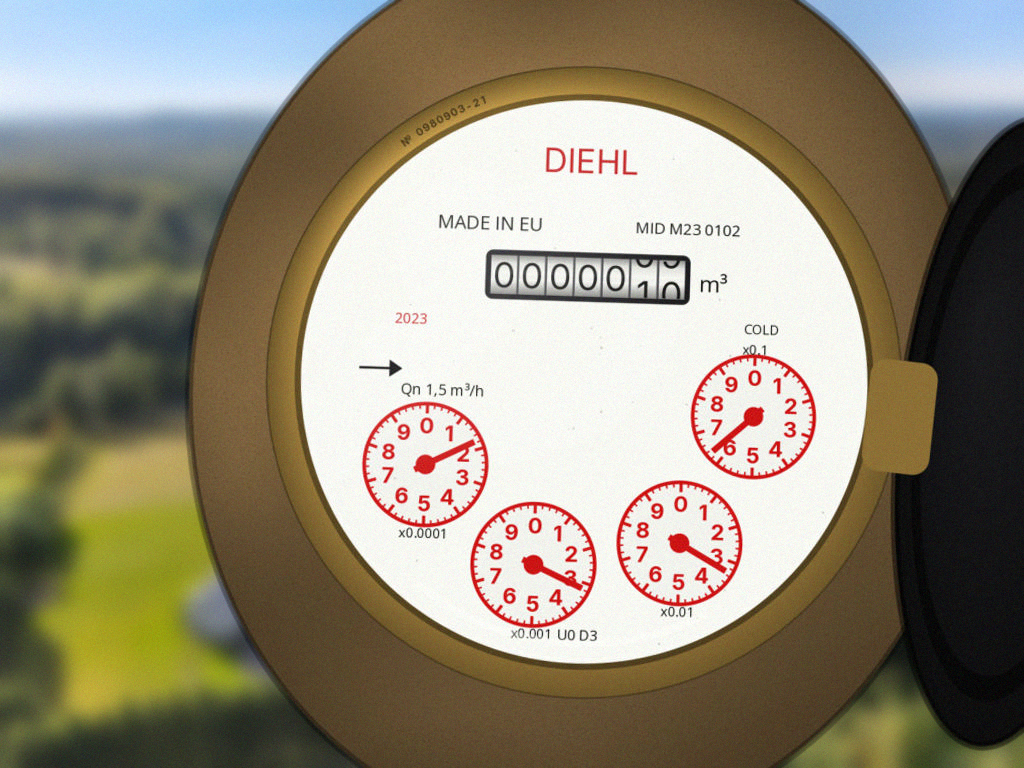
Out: {"value": 9.6331, "unit": "m³"}
